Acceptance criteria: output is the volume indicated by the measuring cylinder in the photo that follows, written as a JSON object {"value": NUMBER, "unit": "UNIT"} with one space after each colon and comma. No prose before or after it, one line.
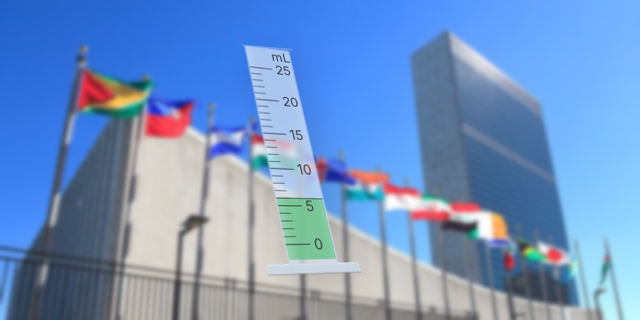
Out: {"value": 6, "unit": "mL"}
